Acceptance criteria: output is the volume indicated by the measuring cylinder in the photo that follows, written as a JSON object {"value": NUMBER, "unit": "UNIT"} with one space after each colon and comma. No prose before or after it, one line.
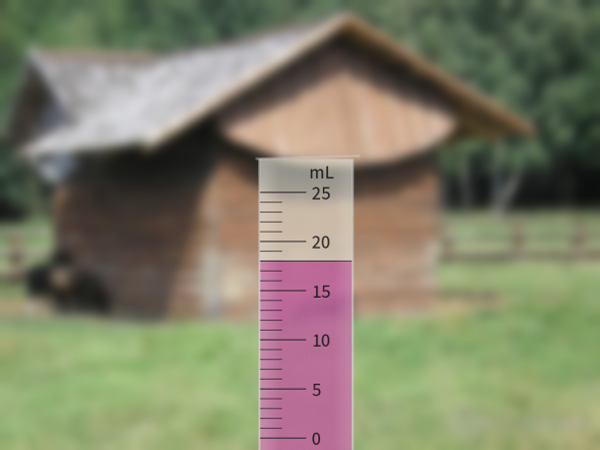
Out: {"value": 18, "unit": "mL"}
